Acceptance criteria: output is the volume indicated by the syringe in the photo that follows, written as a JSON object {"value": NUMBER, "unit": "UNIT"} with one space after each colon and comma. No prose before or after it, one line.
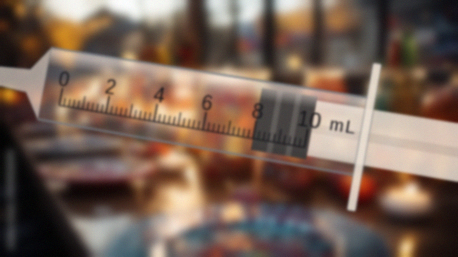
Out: {"value": 8, "unit": "mL"}
